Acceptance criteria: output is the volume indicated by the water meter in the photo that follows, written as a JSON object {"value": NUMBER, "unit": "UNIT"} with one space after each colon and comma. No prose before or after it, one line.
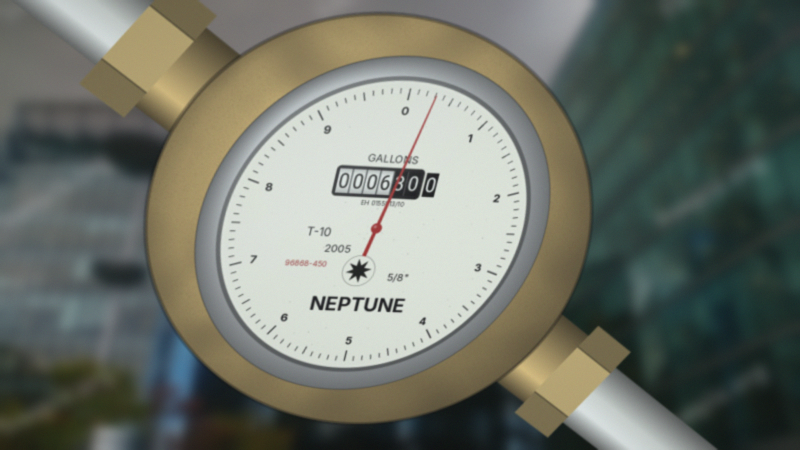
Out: {"value": 6300.3, "unit": "gal"}
